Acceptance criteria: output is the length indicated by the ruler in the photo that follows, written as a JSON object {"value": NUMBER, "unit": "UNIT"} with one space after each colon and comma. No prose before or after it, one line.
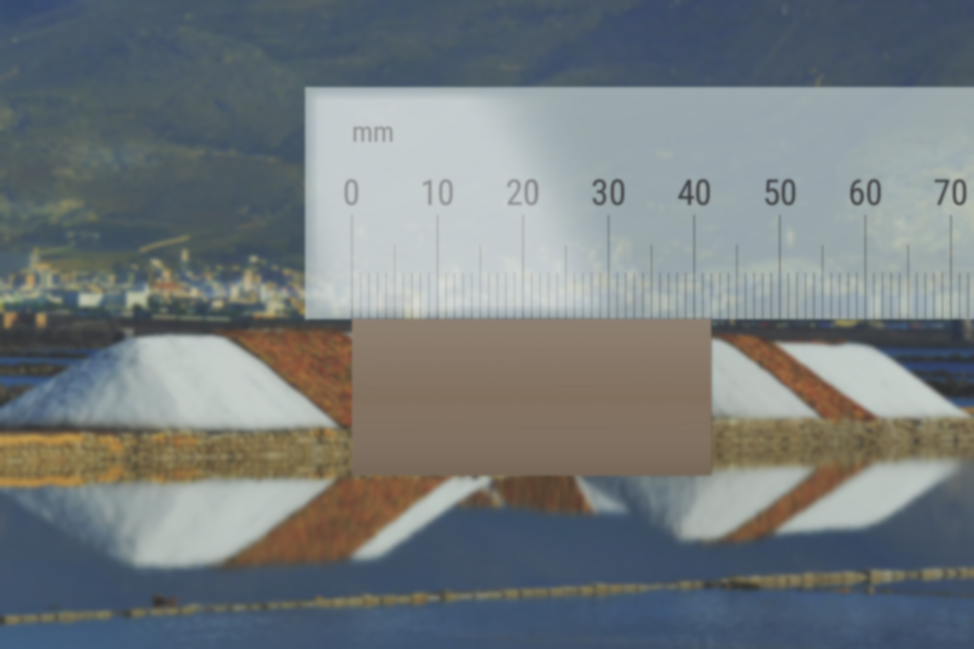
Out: {"value": 42, "unit": "mm"}
